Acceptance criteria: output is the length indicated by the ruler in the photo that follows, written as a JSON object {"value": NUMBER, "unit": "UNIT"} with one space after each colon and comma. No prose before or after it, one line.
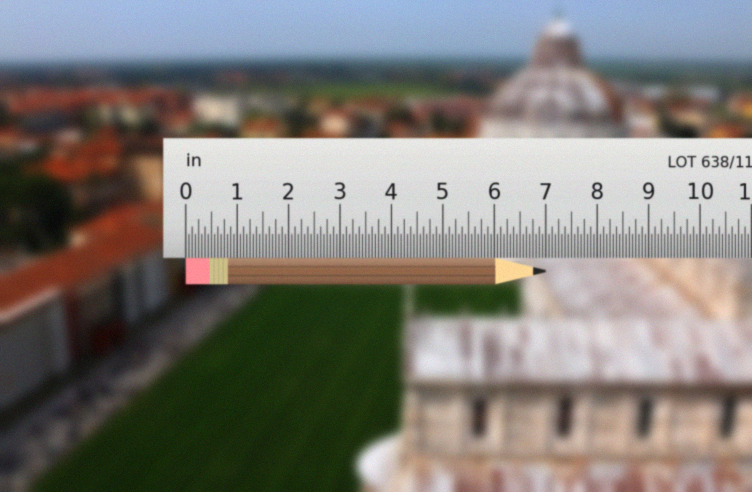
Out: {"value": 7, "unit": "in"}
